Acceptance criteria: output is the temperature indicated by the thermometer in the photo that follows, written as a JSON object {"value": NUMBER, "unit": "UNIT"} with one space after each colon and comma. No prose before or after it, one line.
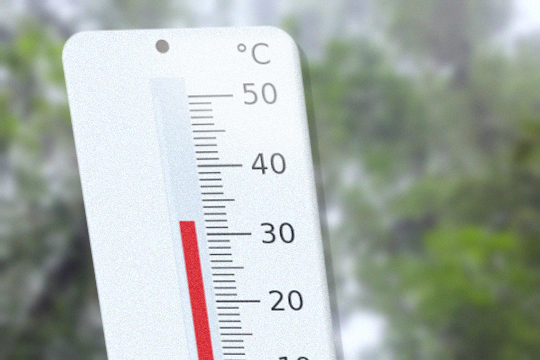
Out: {"value": 32, "unit": "°C"}
